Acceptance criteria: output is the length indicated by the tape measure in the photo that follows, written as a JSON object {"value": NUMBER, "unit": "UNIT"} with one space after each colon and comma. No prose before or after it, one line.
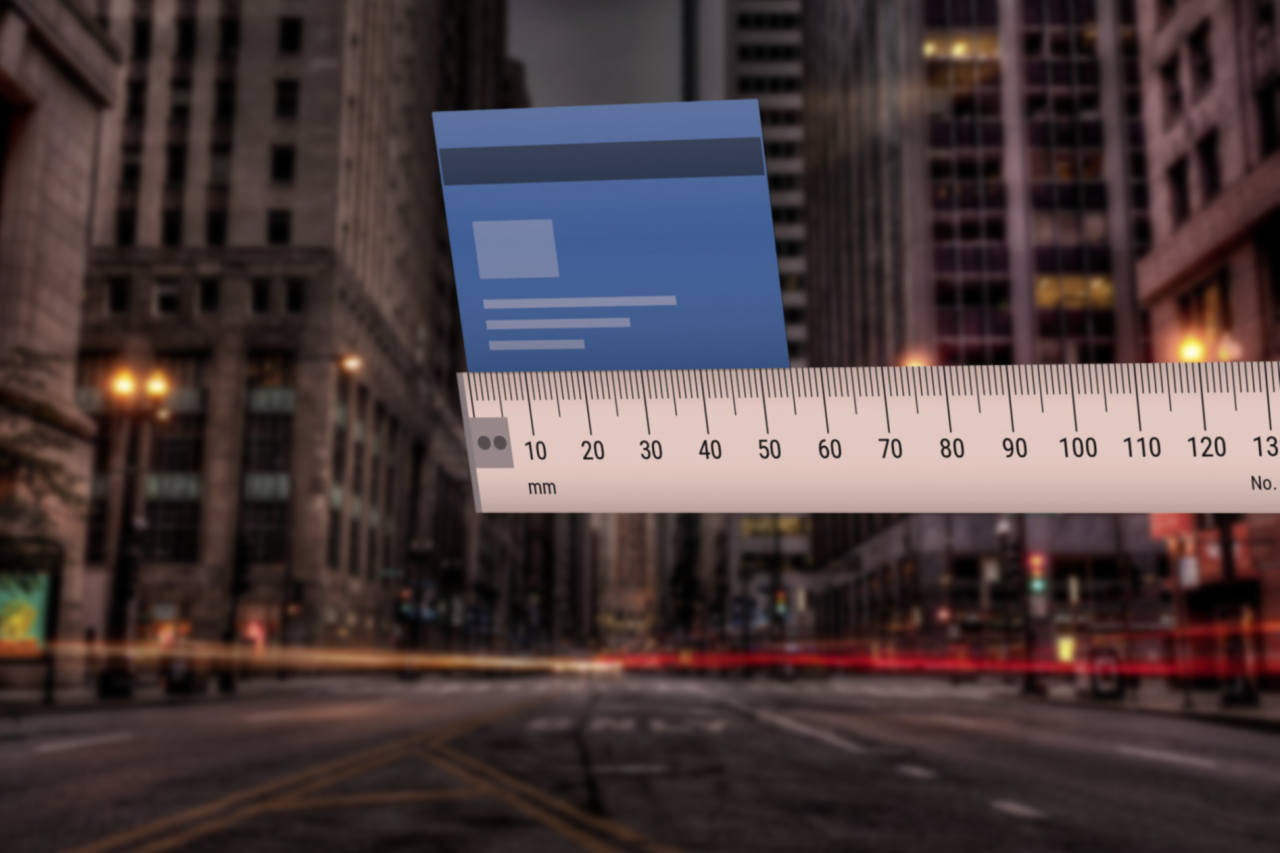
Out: {"value": 55, "unit": "mm"}
